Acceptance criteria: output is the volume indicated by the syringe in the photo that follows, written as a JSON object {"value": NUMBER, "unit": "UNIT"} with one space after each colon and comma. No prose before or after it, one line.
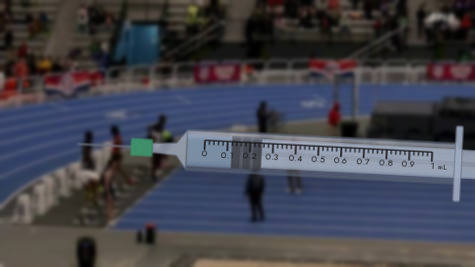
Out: {"value": 0.12, "unit": "mL"}
